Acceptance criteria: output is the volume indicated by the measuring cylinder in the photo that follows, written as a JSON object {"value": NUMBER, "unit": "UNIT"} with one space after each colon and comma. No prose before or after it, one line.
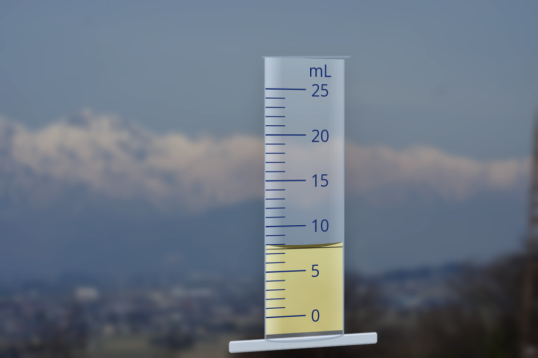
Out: {"value": 7.5, "unit": "mL"}
